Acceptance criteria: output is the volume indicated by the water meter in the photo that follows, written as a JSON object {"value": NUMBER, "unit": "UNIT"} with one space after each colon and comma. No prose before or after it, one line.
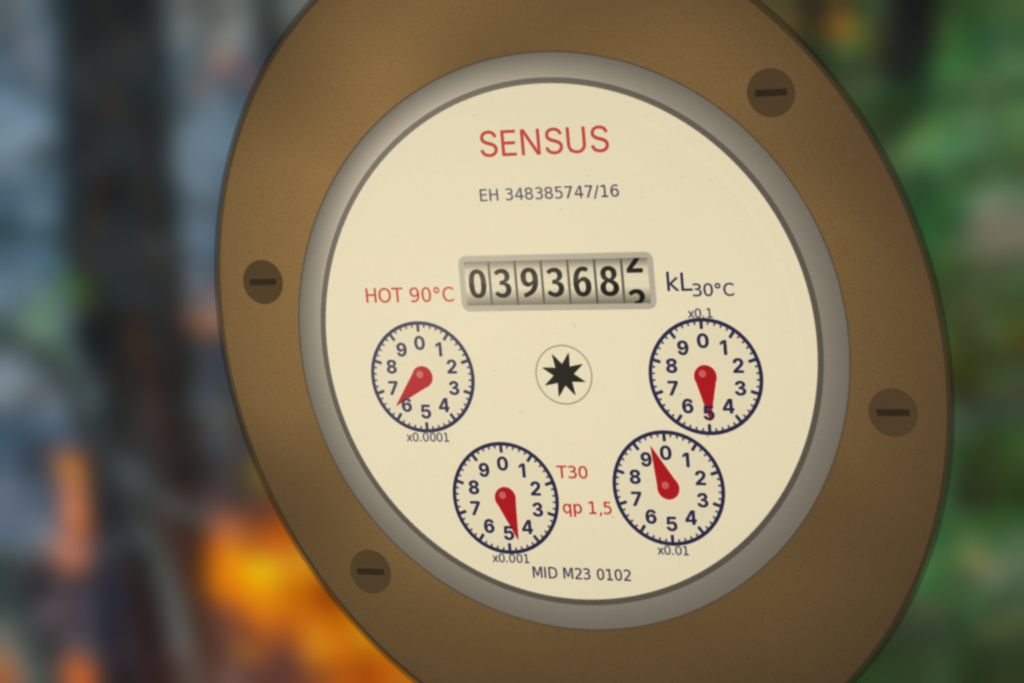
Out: {"value": 393682.4946, "unit": "kL"}
